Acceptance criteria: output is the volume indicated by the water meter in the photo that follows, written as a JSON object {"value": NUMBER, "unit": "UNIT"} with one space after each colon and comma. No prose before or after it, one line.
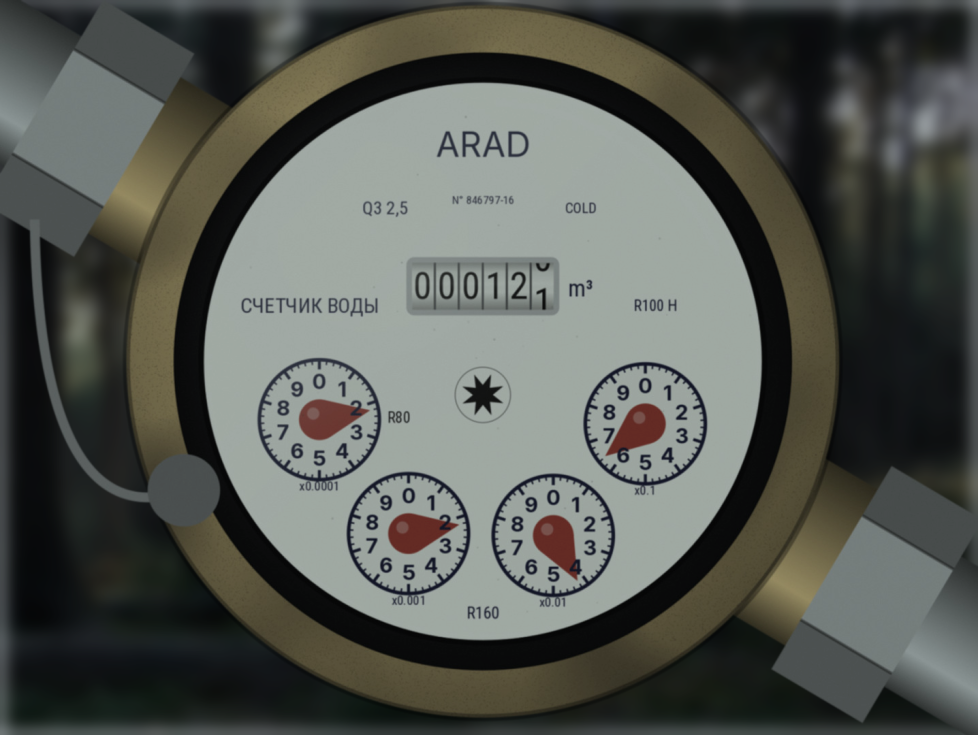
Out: {"value": 120.6422, "unit": "m³"}
